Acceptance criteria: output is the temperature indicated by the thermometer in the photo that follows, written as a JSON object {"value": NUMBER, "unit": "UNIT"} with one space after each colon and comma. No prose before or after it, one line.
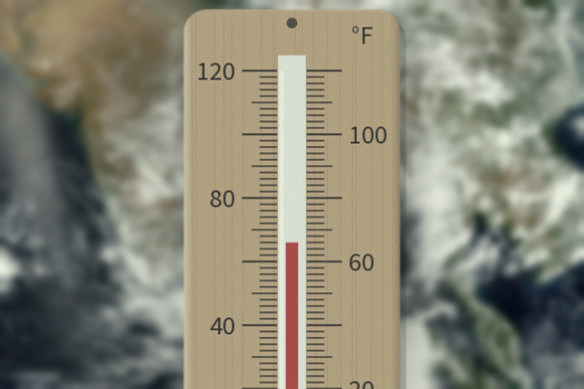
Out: {"value": 66, "unit": "°F"}
